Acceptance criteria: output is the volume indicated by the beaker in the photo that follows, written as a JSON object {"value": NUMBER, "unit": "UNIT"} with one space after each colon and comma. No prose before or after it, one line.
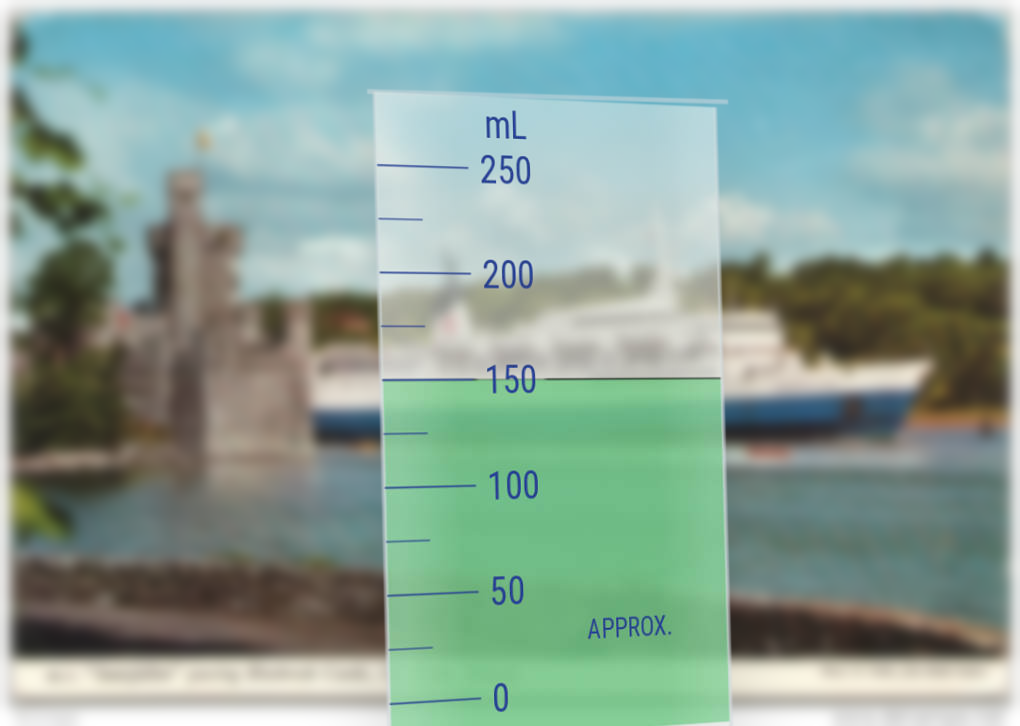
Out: {"value": 150, "unit": "mL"}
